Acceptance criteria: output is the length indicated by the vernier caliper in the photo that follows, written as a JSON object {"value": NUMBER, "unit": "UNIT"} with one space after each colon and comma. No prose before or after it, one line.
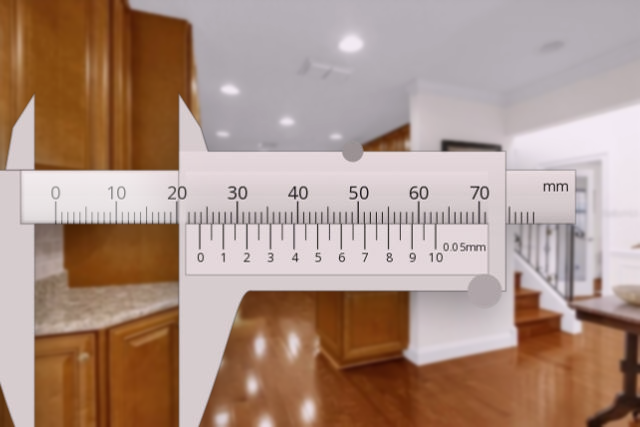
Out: {"value": 23.8, "unit": "mm"}
